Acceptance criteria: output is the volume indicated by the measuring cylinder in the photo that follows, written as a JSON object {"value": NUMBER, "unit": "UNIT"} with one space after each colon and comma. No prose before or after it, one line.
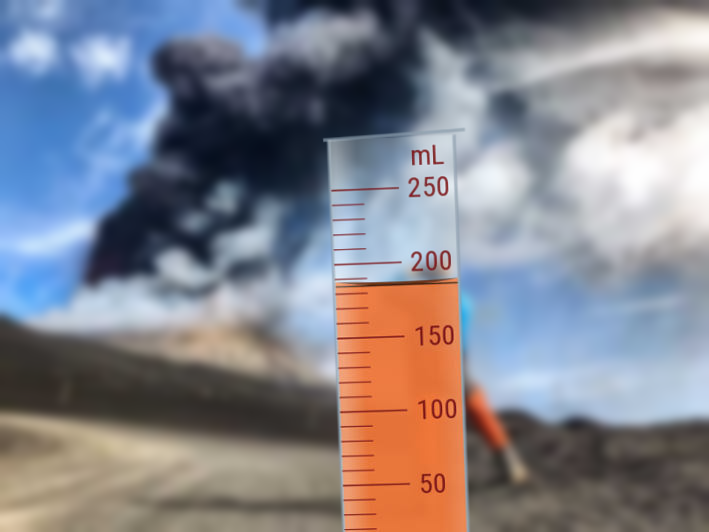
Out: {"value": 185, "unit": "mL"}
